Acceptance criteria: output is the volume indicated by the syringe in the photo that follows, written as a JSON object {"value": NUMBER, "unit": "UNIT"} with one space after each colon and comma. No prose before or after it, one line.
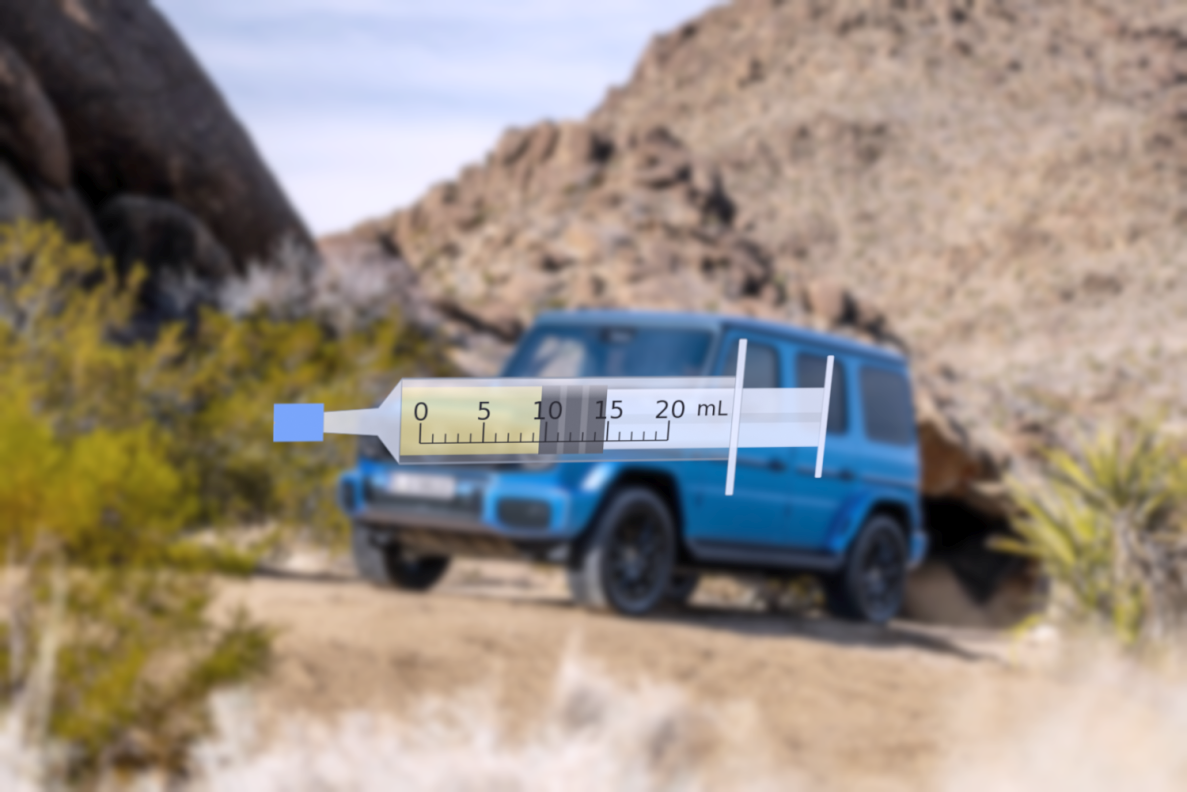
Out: {"value": 9.5, "unit": "mL"}
